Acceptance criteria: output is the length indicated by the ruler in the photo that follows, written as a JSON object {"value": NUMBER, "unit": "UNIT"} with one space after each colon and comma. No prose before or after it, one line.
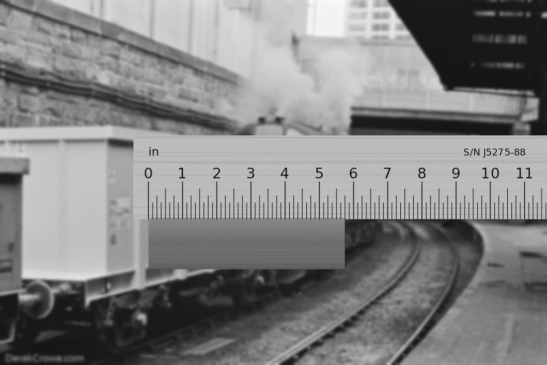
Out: {"value": 5.75, "unit": "in"}
